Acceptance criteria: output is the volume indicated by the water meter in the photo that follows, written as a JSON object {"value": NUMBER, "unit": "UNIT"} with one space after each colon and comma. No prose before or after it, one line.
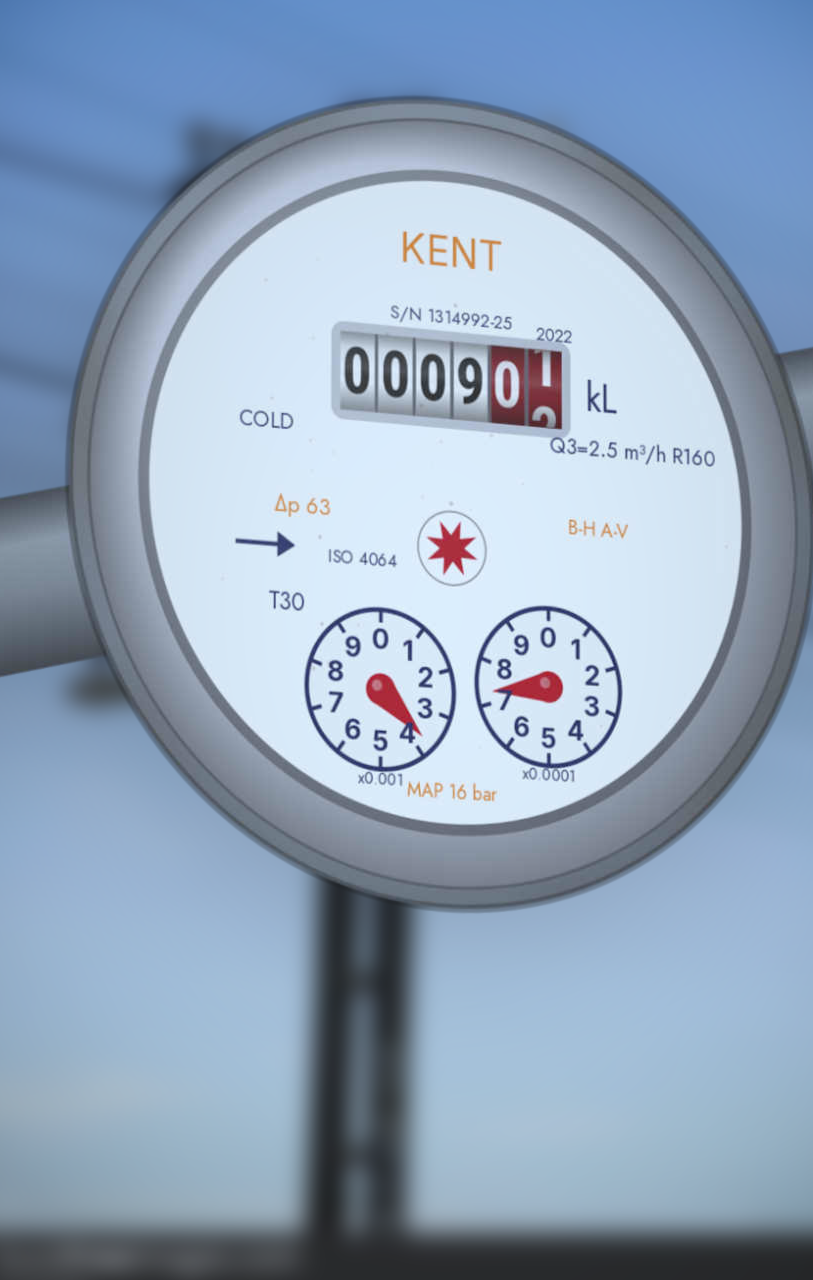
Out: {"value": 9.0137, "unit": "kL"}
